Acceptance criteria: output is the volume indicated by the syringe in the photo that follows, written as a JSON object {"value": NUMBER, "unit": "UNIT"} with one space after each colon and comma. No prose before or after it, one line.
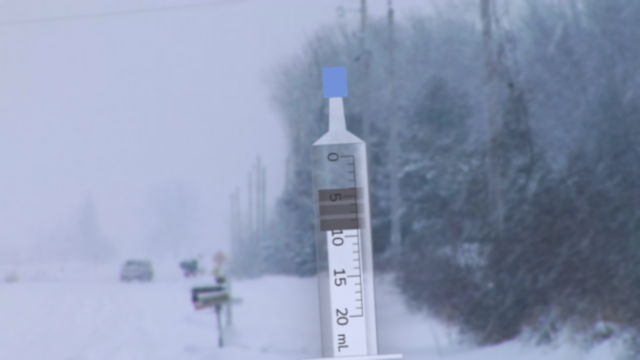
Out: {"value": 4, "unit": "mL"}
